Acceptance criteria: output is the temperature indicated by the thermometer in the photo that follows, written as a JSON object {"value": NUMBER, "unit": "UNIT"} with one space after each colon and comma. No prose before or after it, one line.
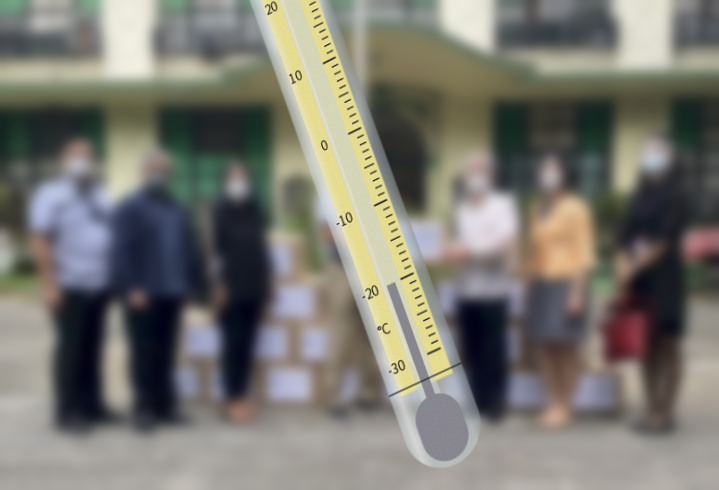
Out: {"value": -20, "unit": "°C"}
